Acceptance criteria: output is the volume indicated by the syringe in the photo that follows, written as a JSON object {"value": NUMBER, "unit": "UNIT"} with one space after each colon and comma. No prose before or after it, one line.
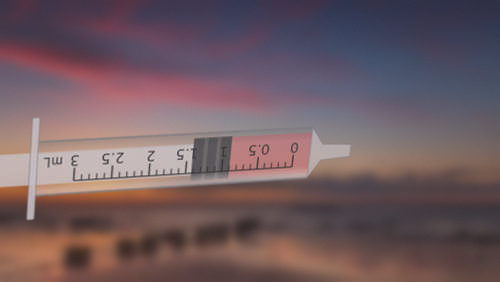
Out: {"value": 0.9, "unit": "mL"}
